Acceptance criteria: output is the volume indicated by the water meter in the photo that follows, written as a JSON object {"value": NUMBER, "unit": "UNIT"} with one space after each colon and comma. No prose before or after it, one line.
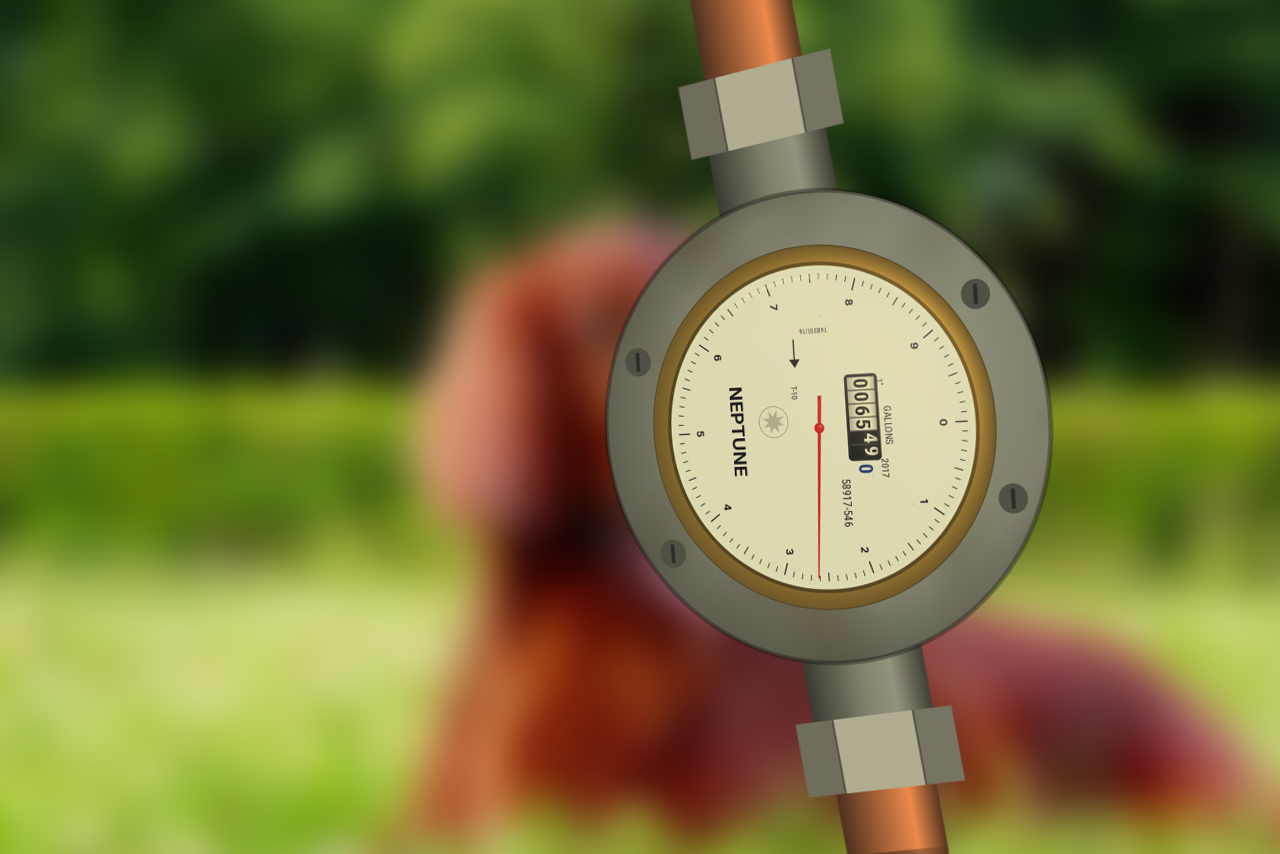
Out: {"value": 65492.6, "unit": "gal"}
